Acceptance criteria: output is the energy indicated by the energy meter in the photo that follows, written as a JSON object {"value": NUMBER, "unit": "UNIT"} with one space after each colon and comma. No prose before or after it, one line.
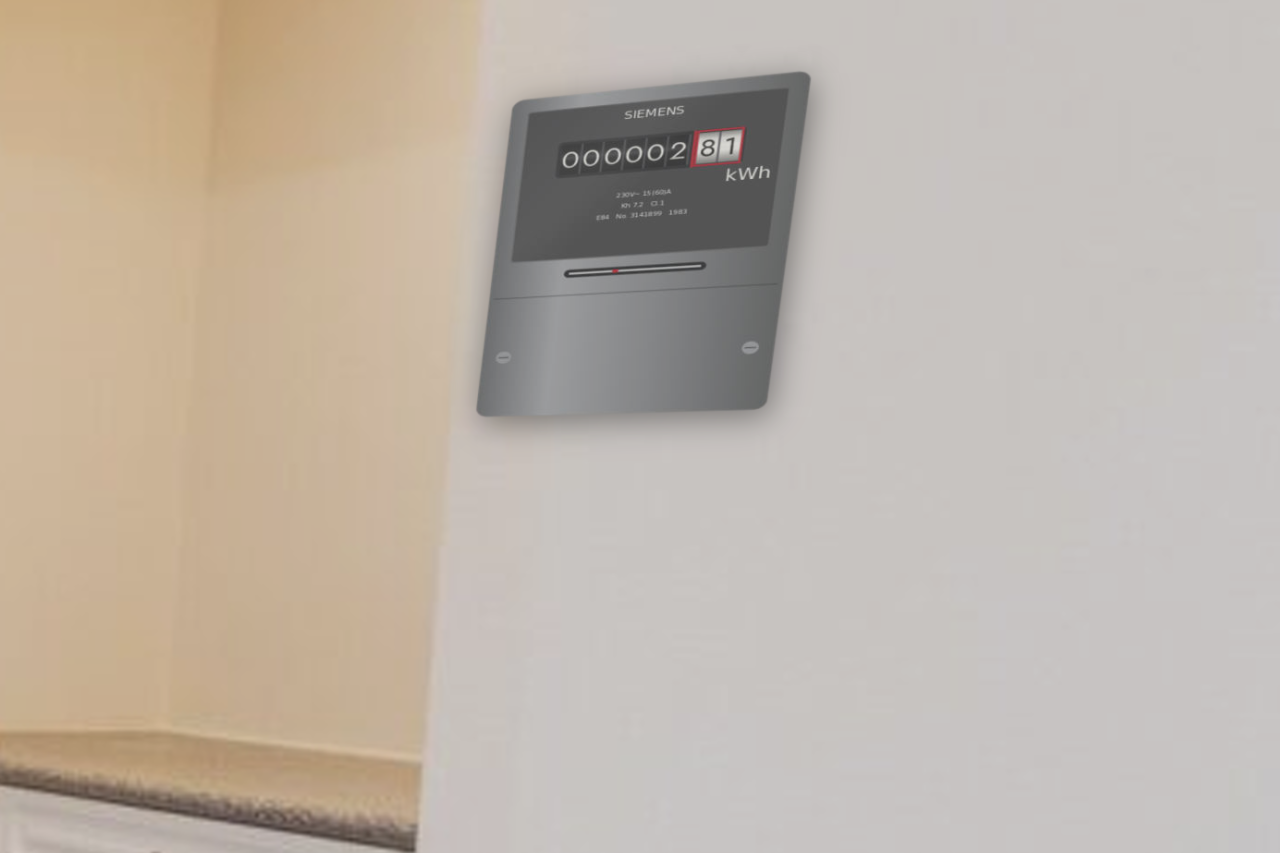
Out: {"value": 2.81, "unit": "kWh"}
